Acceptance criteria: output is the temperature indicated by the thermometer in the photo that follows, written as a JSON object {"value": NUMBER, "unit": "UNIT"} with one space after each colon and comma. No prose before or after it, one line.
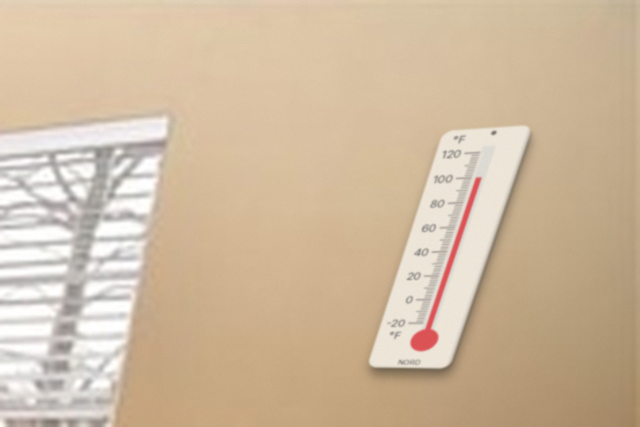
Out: {"value": 100, "unit": "°F"}
